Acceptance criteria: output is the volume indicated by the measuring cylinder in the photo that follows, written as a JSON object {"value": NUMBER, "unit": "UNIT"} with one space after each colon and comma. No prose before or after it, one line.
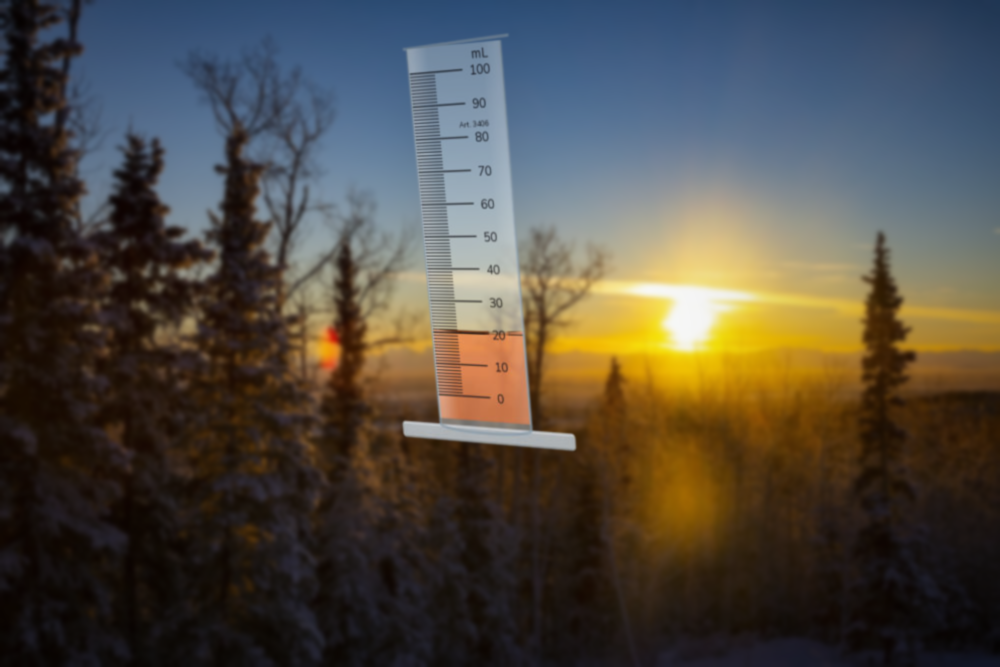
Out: {"value": 20, "unit": "mL"}
